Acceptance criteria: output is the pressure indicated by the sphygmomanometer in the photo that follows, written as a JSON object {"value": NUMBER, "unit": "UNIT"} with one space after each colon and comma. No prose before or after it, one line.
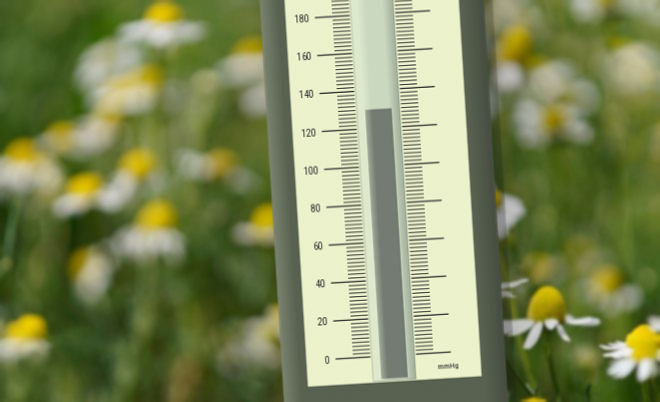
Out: {"value": 130, "unit": "mmHg"}
